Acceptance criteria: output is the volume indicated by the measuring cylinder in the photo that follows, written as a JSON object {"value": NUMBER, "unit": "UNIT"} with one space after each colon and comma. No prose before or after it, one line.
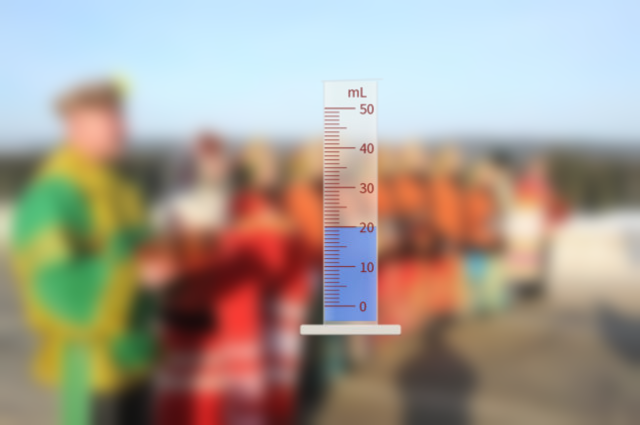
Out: {"value": 20, "unit": "mL"}
